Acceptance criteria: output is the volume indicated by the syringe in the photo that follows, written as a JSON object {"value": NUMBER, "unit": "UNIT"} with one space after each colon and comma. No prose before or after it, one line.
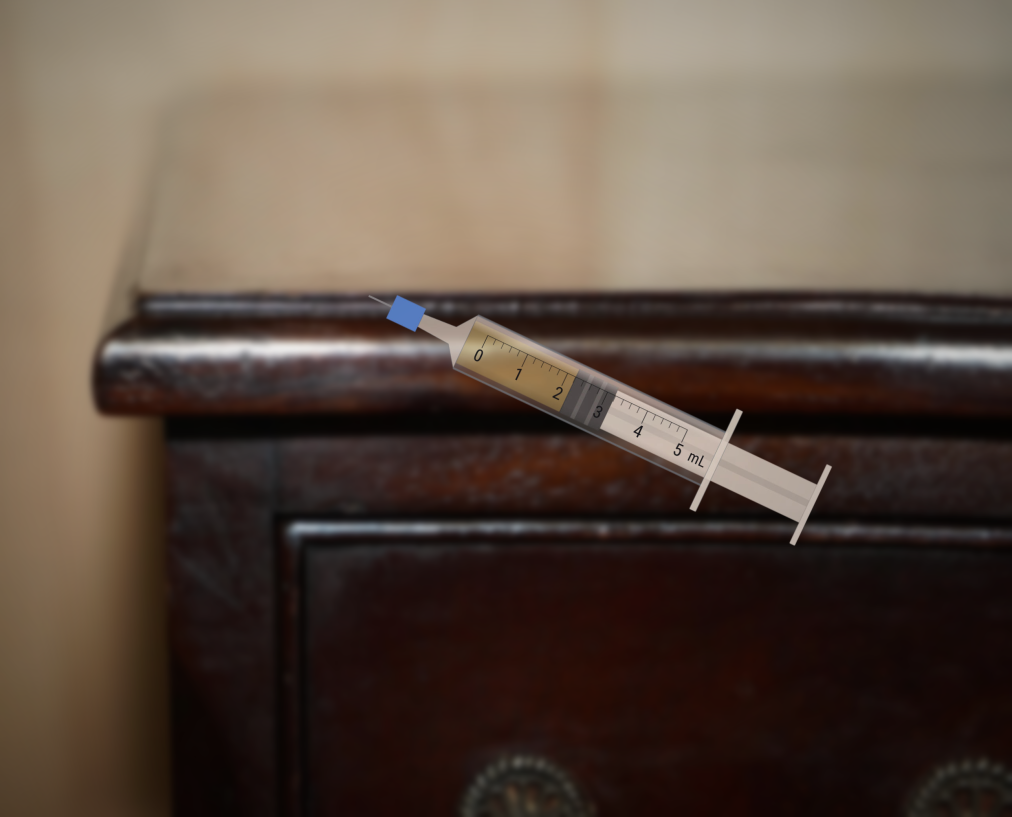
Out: {"value": 2.2, "unit": "mL"}
